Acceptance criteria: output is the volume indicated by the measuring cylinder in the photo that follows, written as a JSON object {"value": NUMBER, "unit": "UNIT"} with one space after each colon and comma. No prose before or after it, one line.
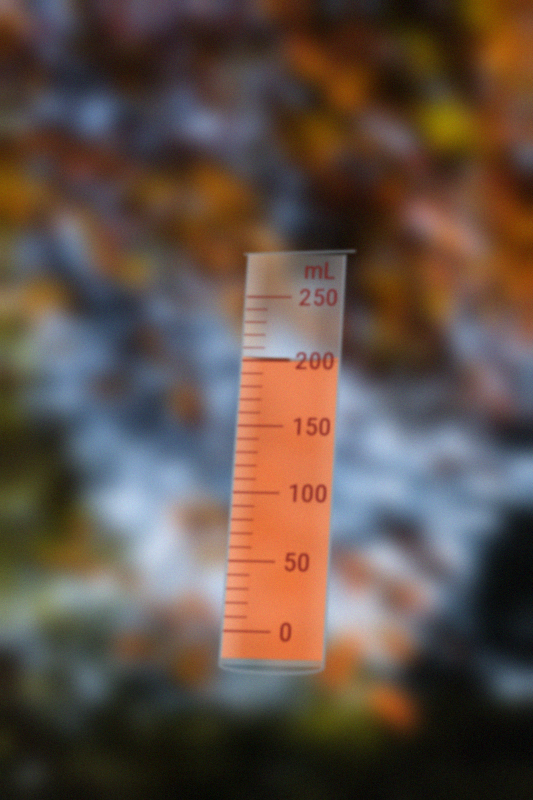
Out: {"value": 200, "unit": "mL"}
